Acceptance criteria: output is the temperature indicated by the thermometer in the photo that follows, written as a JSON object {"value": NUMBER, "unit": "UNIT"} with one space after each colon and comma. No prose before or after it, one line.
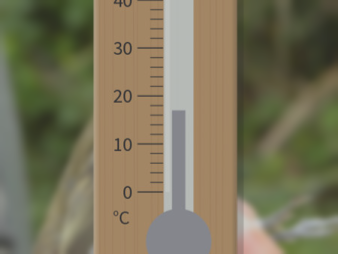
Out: {"value": 17, "unit": "°C"}
